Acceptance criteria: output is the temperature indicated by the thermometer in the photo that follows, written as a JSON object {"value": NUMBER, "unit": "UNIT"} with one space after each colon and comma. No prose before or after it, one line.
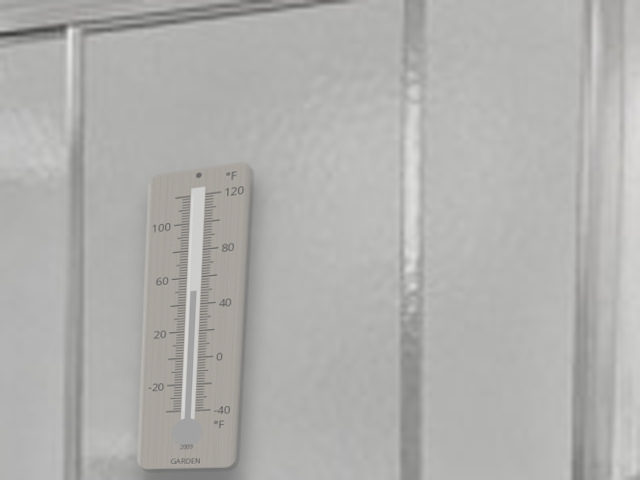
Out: {"value": 50, "unit": "°F"}
